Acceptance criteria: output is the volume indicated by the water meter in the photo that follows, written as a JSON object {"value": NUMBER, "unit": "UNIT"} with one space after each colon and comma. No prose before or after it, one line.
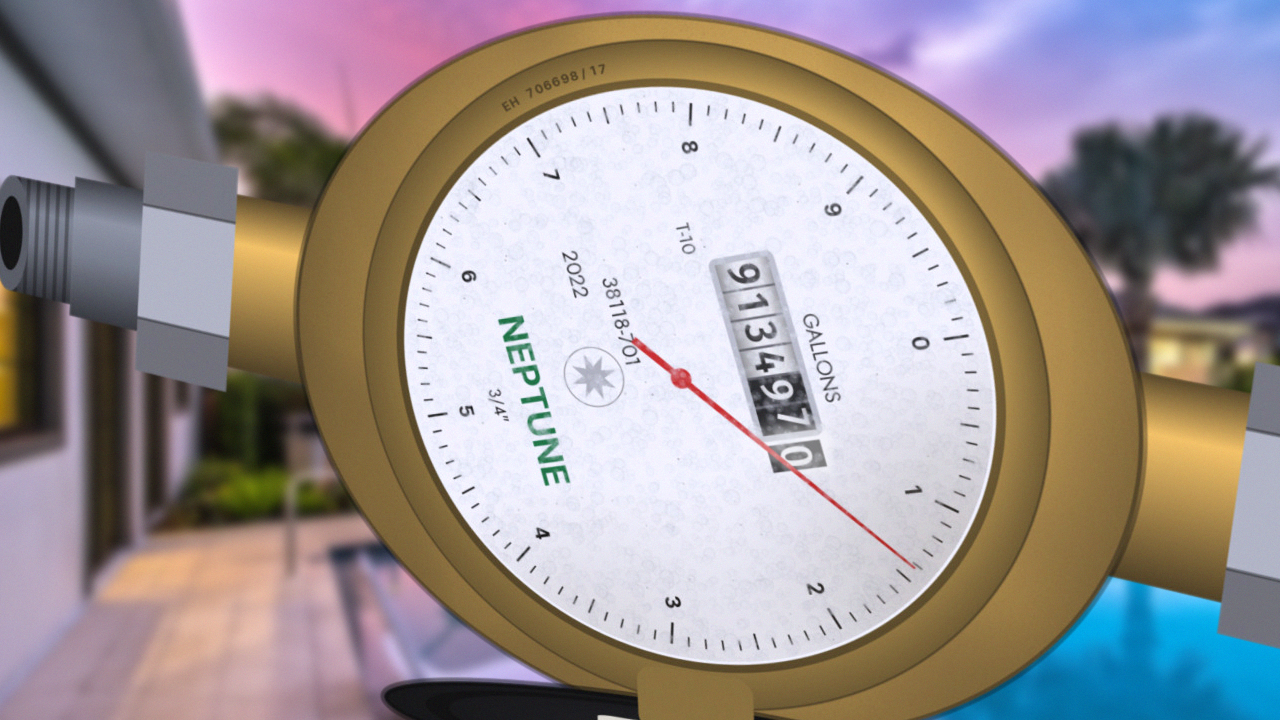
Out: {"value": 9134971.4, "unit": "gal"}
